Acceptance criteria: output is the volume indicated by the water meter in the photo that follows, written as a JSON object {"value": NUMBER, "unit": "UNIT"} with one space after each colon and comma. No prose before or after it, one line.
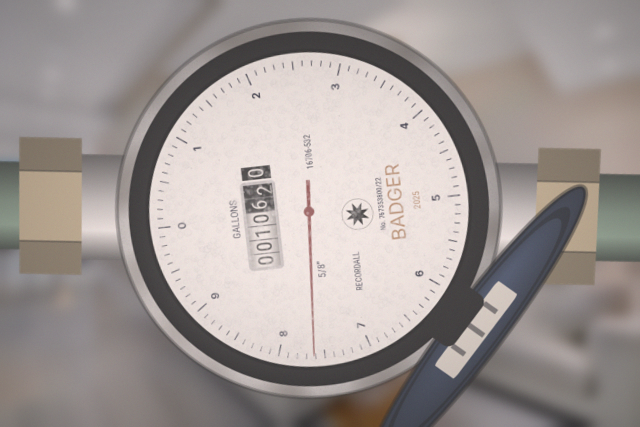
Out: {"value": 10617.6, "unit": "gal"}
